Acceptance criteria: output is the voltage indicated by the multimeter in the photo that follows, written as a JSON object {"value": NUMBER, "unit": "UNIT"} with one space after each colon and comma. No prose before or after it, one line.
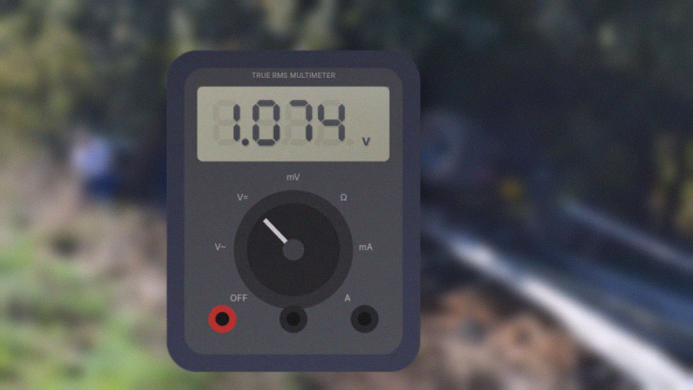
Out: {"value": 1.074, "unit": "V"}
